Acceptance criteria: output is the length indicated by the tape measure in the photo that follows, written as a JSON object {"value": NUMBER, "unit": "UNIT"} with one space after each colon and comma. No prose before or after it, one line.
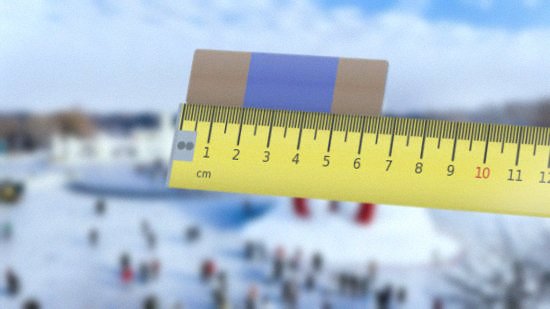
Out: {"value": 6.5, "unit": "cm"}
